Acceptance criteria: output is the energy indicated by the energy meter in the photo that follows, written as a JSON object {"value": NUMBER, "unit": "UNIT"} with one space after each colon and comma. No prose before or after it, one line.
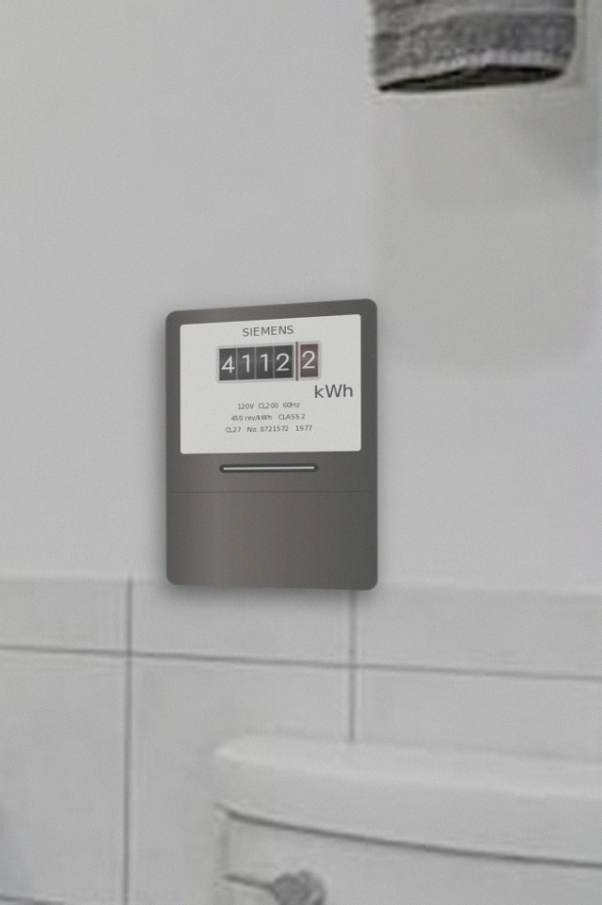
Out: {"value": 4112.2, "unit": "kWh"}
